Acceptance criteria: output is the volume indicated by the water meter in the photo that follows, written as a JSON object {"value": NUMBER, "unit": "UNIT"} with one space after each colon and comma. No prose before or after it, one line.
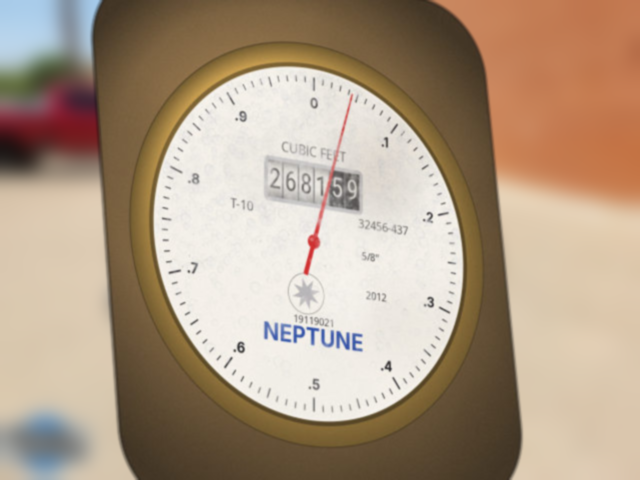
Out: {"value": 268159.04, "unit": "ft³"}
